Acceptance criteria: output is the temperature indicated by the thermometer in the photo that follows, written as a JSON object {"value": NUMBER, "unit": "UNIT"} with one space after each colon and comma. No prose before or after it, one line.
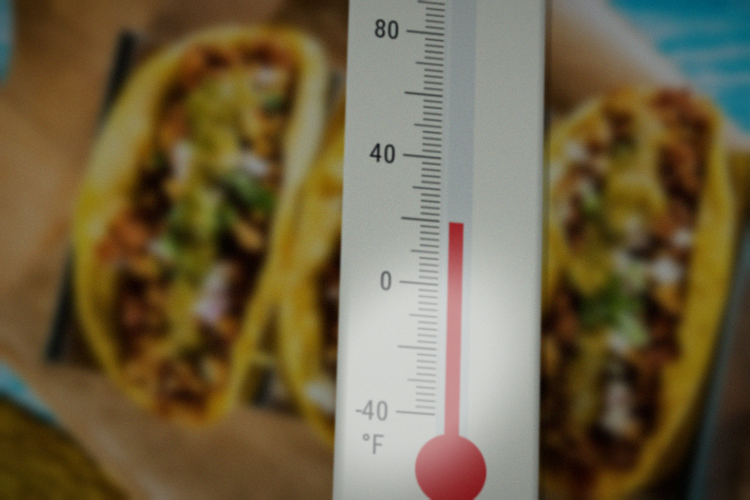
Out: {"value": 20, "unit": "°F"}
